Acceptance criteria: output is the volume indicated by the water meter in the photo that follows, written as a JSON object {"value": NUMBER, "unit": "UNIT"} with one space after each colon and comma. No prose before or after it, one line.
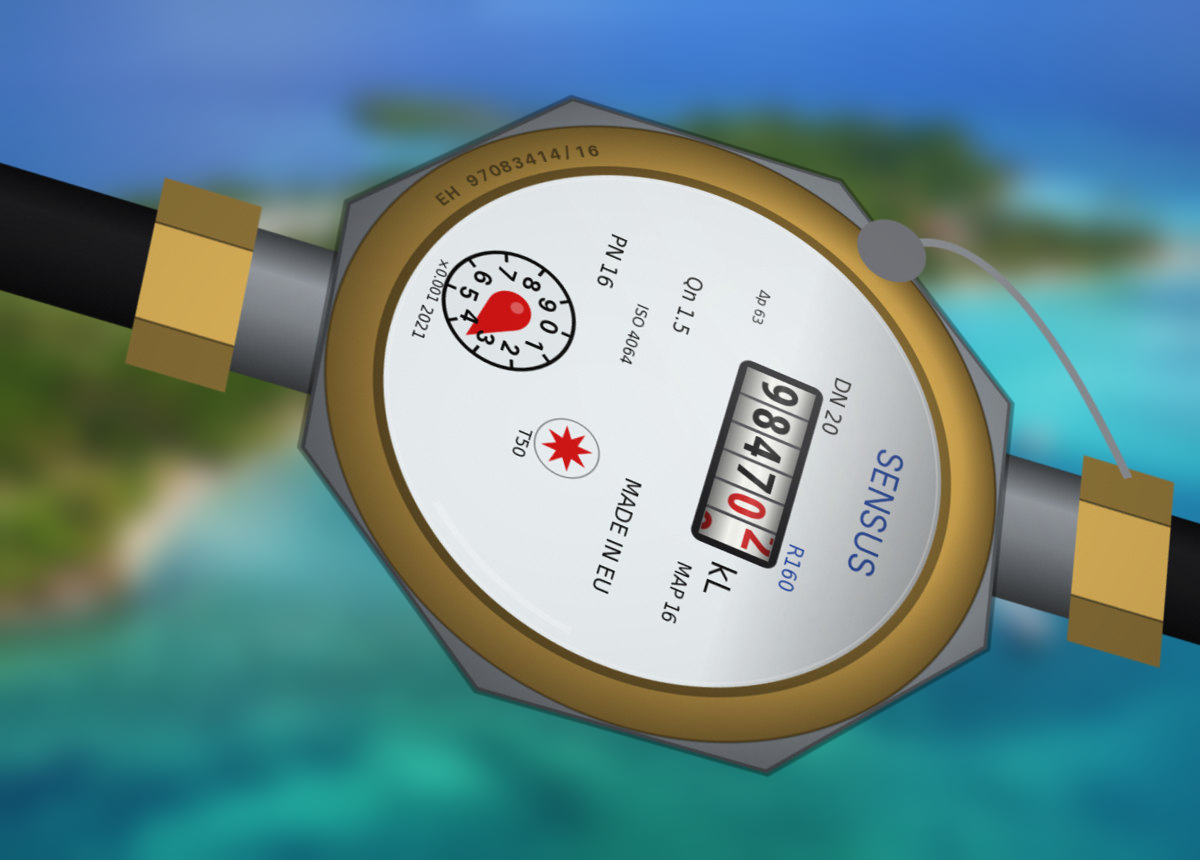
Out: {"value": 9847.023, "unit": "kL"}
